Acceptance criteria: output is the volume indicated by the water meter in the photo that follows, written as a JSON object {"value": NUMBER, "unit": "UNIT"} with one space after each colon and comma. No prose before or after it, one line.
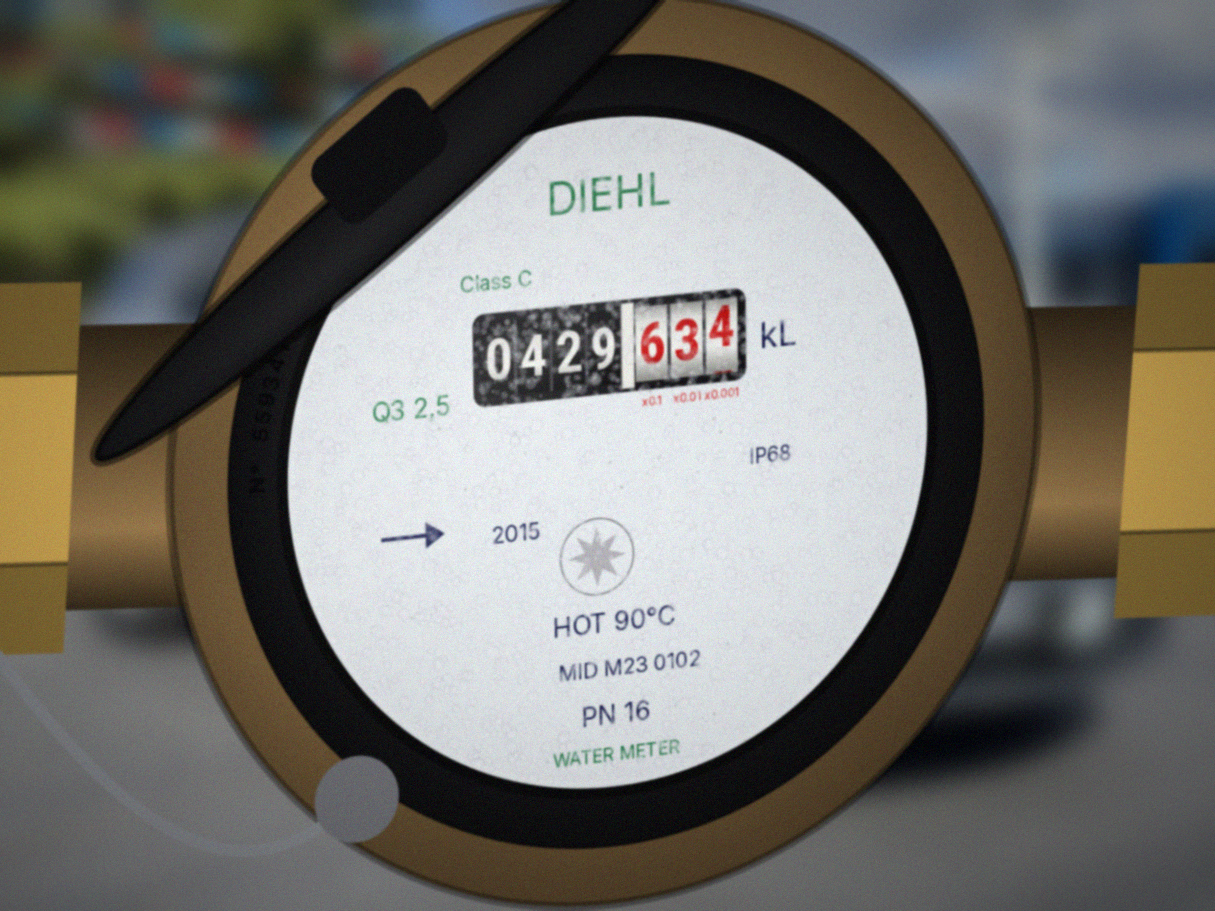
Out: {"value": 429.634, "unit": "kL"}
